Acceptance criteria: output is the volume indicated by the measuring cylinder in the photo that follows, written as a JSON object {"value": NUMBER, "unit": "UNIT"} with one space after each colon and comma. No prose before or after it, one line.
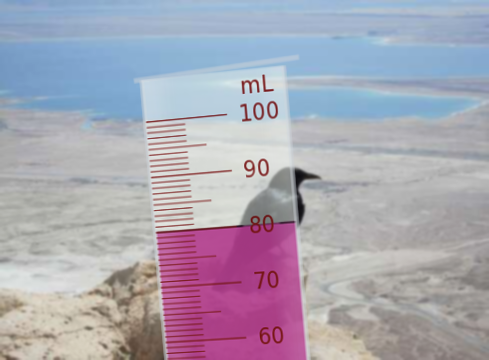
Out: {"value": 80, "unit": "mL"}
